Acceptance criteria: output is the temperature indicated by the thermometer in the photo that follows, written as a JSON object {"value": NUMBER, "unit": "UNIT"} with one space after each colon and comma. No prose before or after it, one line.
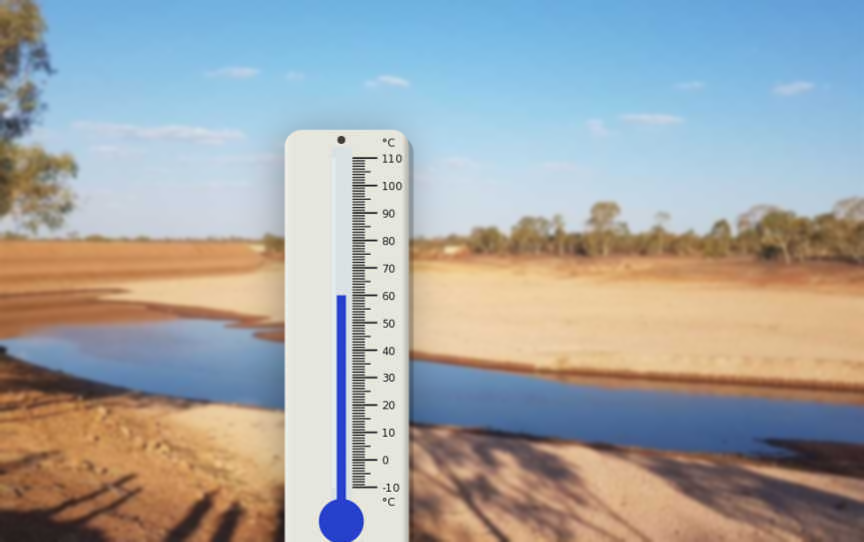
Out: {"value": 60, "unit": "°C"}
